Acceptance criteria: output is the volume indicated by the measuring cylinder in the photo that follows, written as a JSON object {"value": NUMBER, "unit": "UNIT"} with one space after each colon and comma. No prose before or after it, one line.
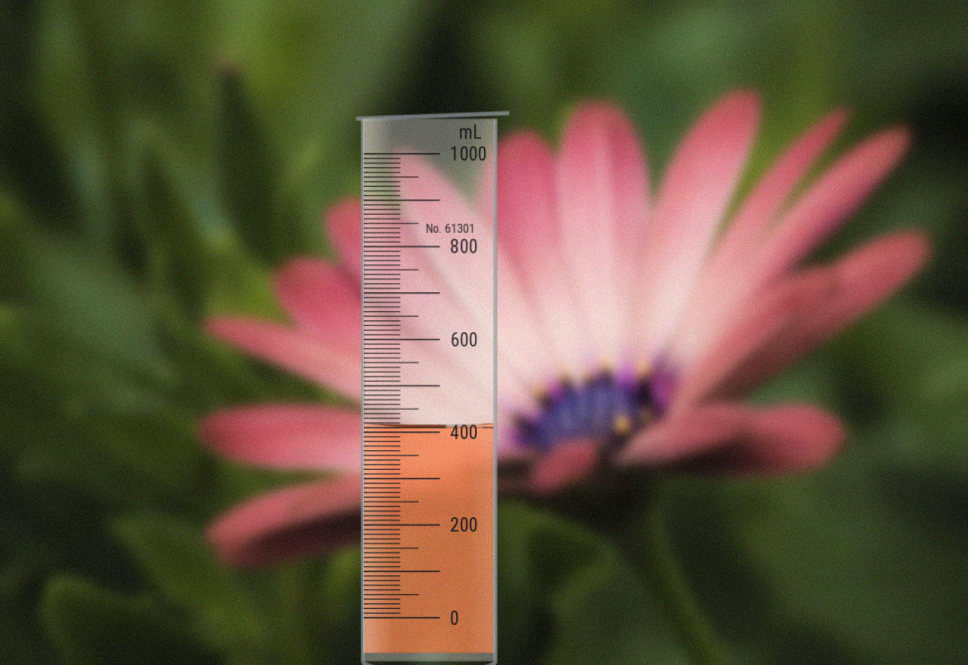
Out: {"value": 410, "unit": "mL"}
